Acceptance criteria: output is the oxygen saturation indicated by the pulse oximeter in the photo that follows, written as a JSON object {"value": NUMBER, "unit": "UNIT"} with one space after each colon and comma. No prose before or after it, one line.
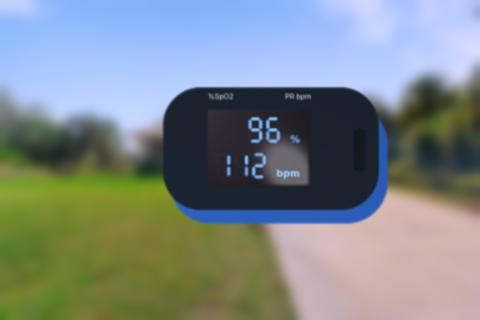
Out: {"value": 96, "unit": "%"}
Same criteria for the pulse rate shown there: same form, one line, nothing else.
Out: {"value": 112, "unit": "bpm"}
